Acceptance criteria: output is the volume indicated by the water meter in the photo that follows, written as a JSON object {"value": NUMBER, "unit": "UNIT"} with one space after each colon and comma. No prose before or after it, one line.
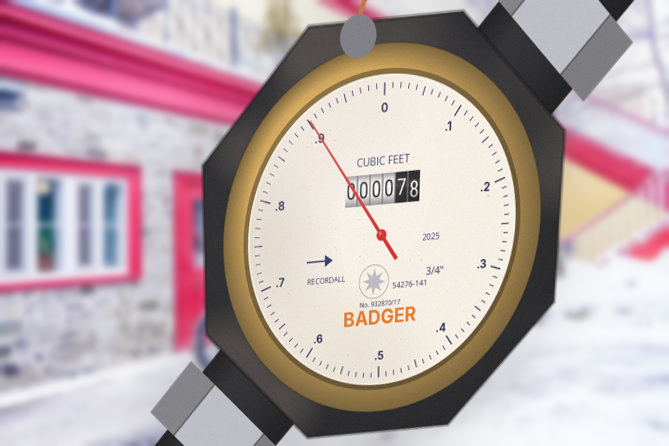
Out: {"value": 77.90, "unit": "ft³"}
